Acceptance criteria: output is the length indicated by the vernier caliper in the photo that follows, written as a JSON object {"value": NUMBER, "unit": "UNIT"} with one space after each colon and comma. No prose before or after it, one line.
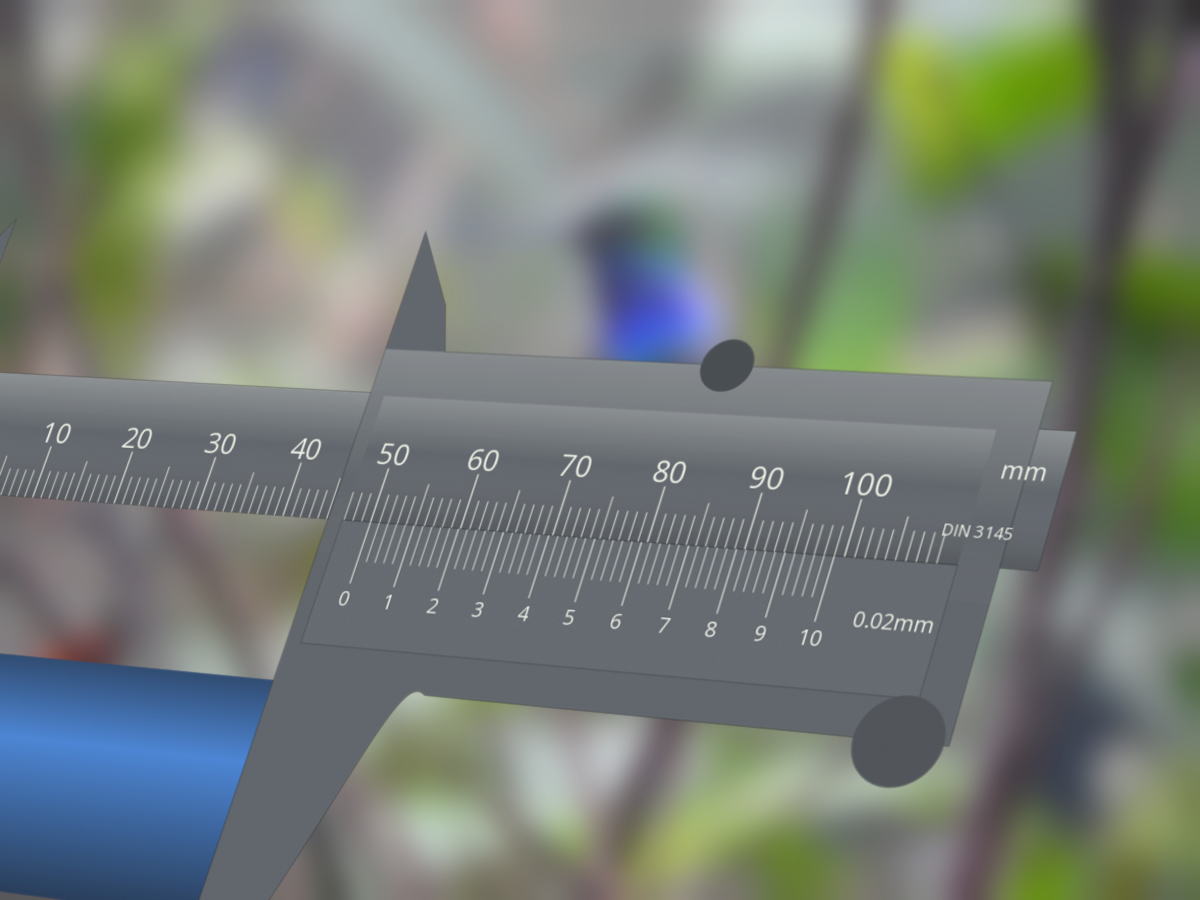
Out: {"value": 50.0, "unit": "mm"}
